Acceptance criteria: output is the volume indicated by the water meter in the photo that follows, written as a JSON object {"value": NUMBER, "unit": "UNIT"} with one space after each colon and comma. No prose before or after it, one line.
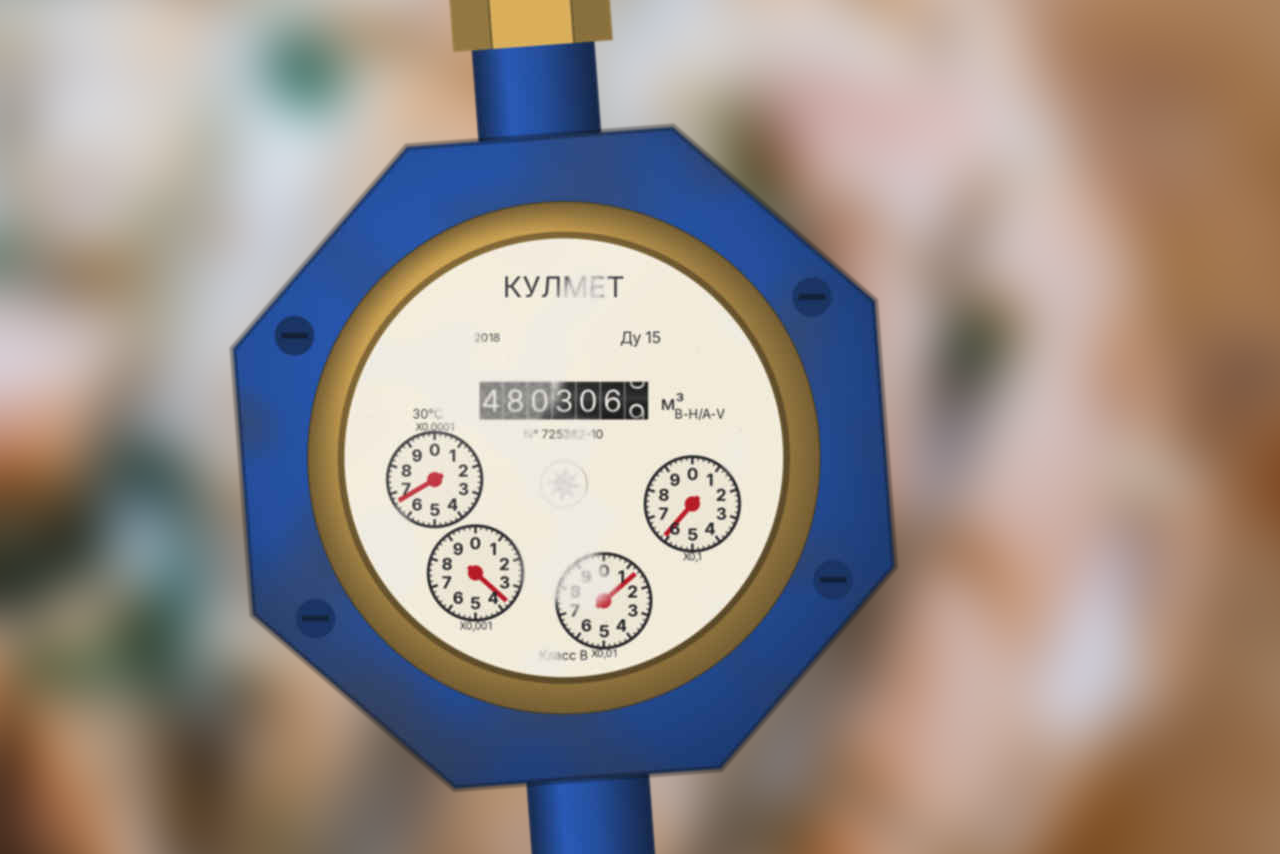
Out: {"value": 4803068.6136, "unit": "m³"}
